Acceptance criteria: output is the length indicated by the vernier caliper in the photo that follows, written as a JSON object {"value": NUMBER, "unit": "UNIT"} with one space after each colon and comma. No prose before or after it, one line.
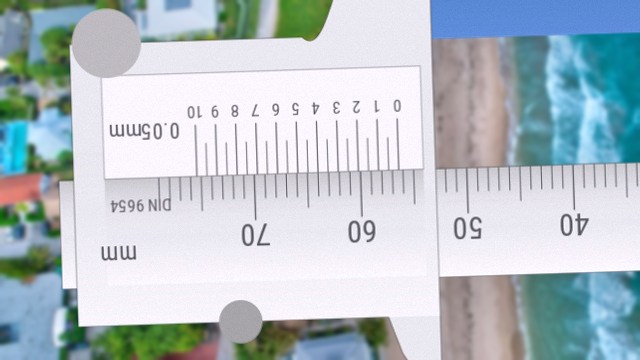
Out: {"value": 56.4, "unit": "mm"}
